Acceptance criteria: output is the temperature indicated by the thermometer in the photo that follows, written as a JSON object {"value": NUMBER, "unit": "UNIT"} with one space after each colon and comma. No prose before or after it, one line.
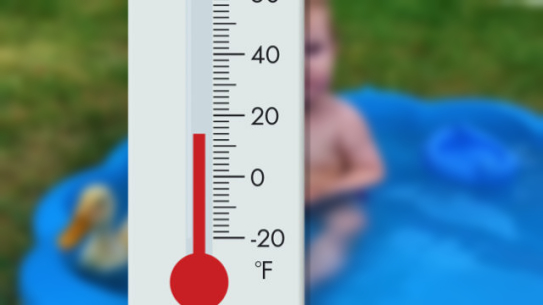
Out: {"value": 14, "unit": "°F"}
